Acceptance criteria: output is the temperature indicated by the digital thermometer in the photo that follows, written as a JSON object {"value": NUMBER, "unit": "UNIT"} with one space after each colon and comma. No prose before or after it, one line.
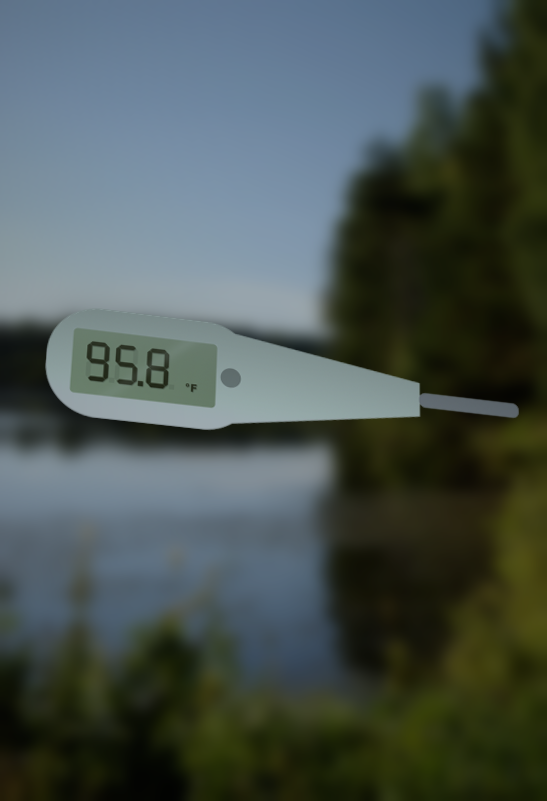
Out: {"value": 95.8, "unit": "°F"}
